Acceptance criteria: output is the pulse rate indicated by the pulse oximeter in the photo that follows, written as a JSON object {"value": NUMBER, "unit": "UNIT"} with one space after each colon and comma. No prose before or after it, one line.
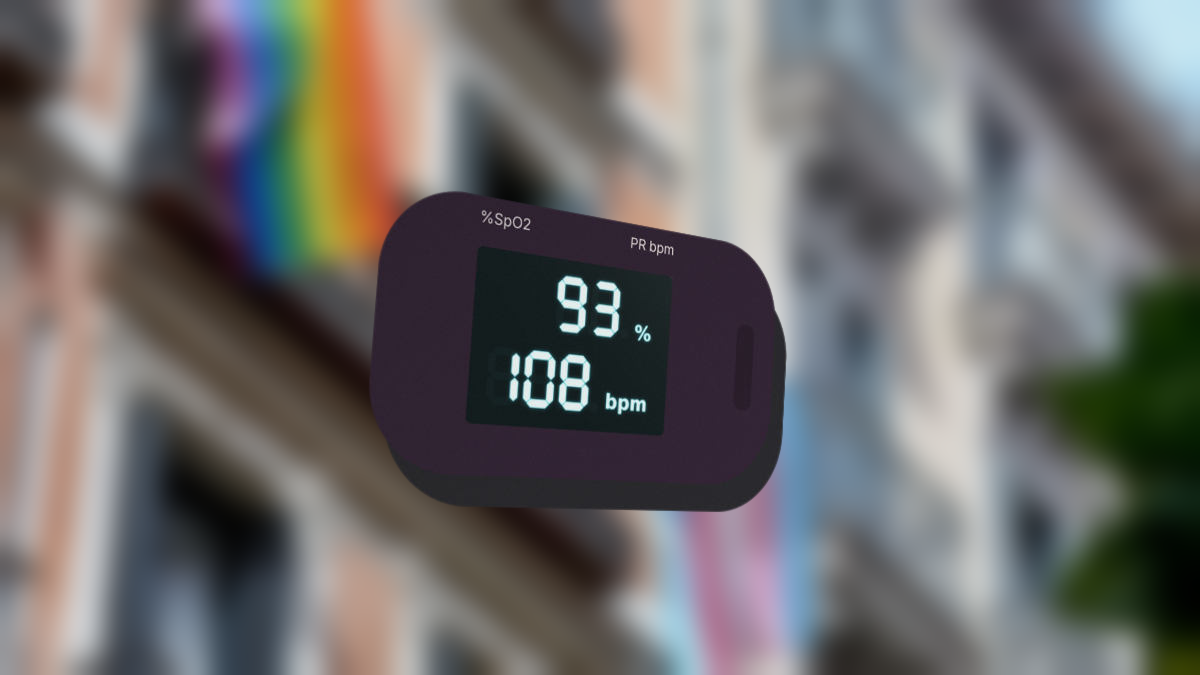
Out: {"value": 108, "unit": "bpm"}
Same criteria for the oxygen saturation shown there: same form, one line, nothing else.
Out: {"value": 93, "unit": "%"}
